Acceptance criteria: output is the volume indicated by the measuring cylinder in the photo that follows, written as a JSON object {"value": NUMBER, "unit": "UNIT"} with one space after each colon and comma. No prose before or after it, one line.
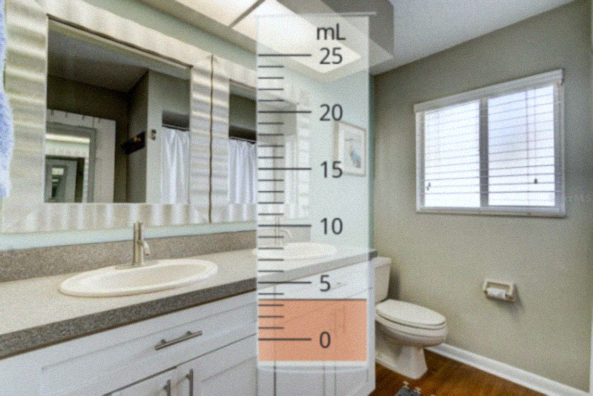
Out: {"value": 3.5, "unit": "mL"}
